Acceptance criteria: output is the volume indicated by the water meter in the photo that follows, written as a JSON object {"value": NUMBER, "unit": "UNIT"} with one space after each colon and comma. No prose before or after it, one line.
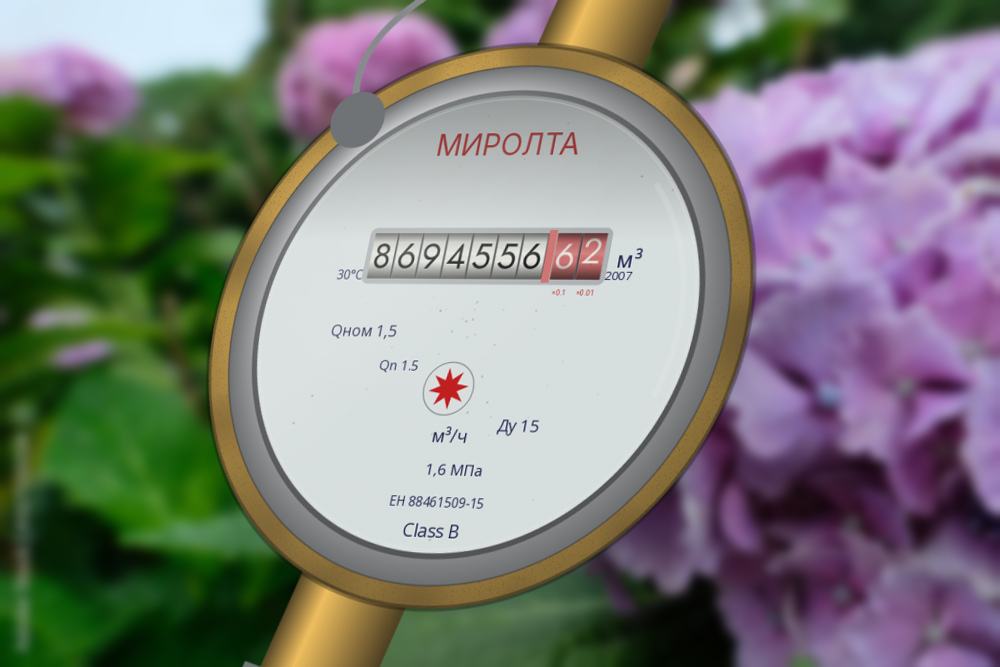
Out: {"value": 8694556.62, "unit": "m³"}
